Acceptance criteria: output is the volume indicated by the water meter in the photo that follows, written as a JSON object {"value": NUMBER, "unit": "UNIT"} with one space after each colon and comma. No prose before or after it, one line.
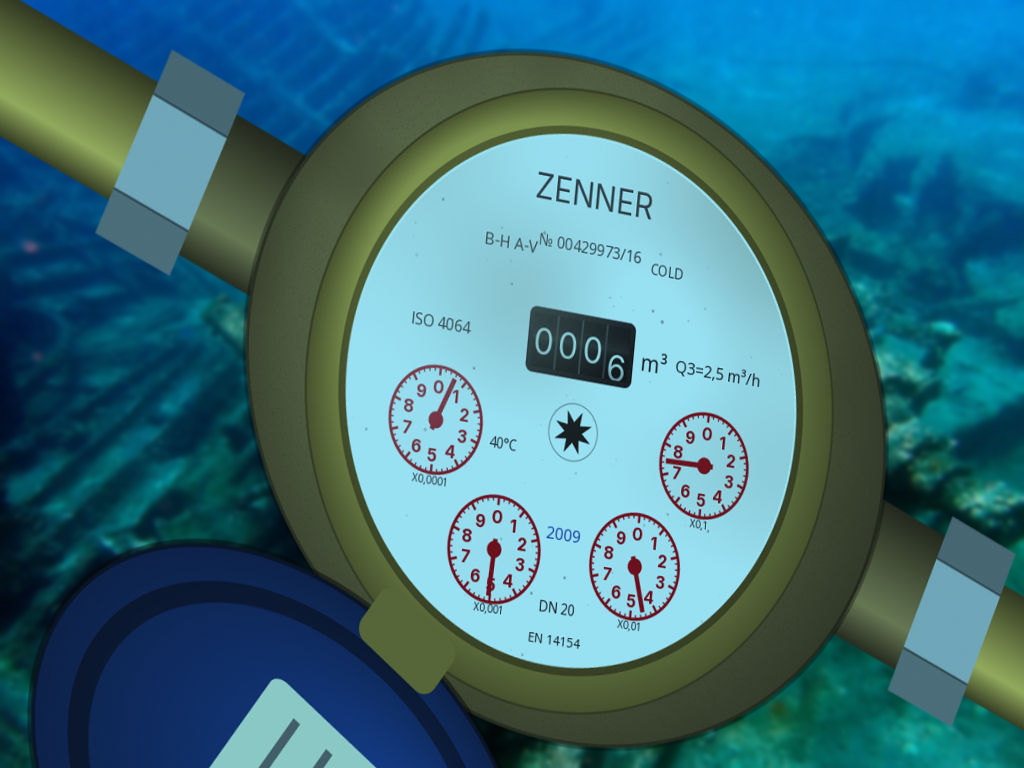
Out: {"value": 5.7450, "unit": "m³"}
